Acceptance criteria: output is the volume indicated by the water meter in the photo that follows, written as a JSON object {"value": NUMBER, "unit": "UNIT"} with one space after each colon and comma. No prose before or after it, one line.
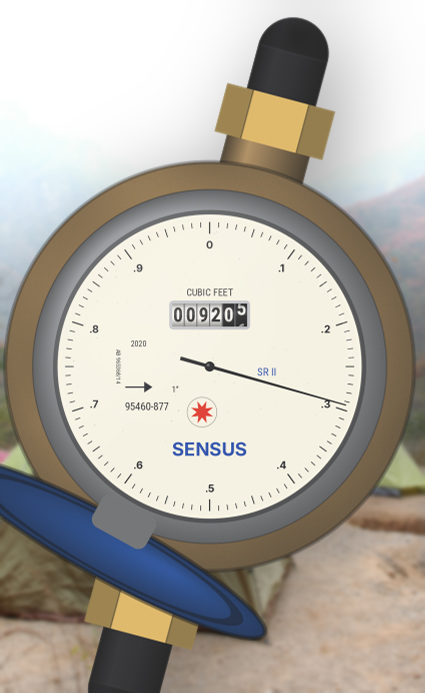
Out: {"value": 9205.29, "unit": "ft³"}
